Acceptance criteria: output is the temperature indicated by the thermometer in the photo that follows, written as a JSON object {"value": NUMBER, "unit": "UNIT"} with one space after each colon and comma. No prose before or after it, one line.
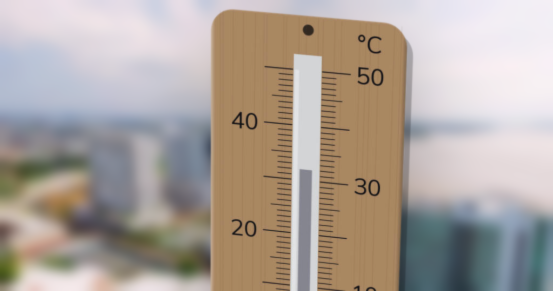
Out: {"value": 32, "unit": "°C"}
